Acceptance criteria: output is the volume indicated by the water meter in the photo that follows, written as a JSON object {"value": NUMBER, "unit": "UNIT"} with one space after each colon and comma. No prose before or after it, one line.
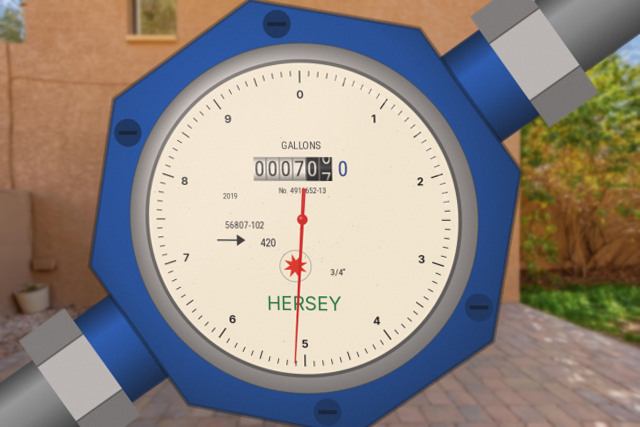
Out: {"value": 7065.1, "unit": "gal"}
